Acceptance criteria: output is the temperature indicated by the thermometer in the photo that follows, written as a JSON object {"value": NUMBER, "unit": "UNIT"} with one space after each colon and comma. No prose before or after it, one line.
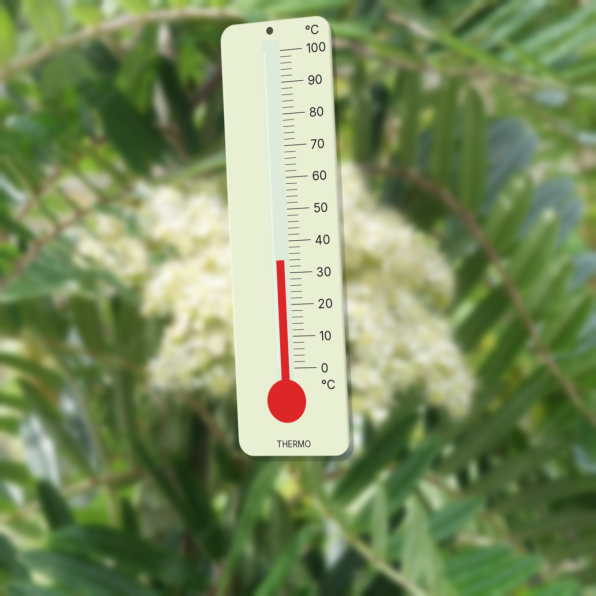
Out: {"value": 34, "unit": "°C"}
